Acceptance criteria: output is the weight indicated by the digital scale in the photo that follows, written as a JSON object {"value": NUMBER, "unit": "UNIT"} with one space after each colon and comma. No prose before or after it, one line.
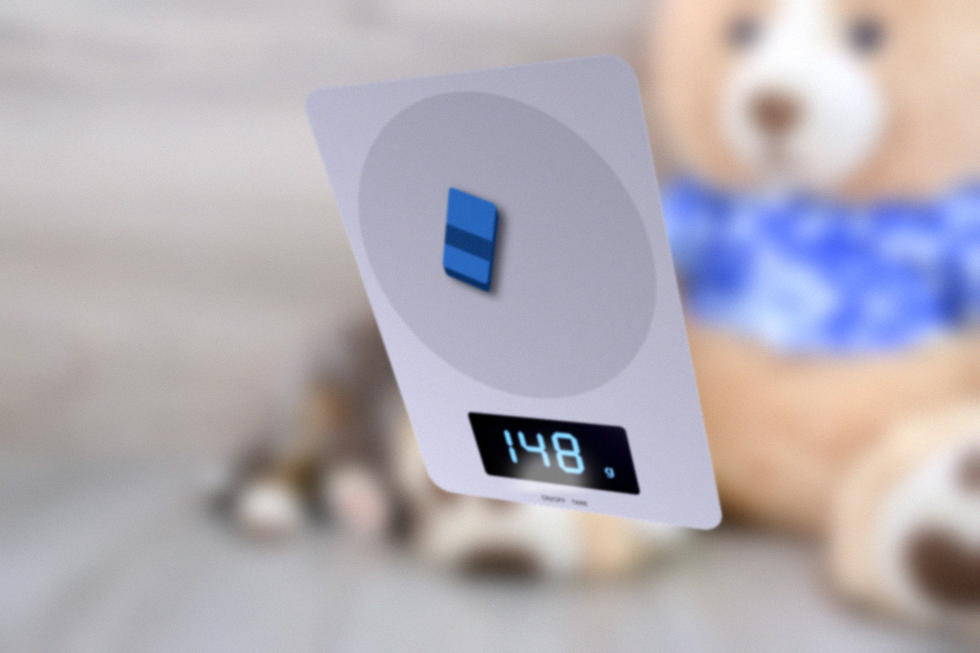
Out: {"value": 148, "unit": "g"}
